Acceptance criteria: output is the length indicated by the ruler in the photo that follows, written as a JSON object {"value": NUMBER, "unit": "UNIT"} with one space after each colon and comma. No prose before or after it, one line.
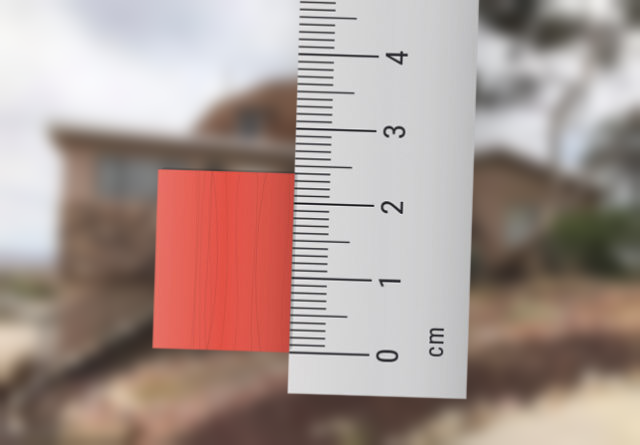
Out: {"value": 2.4, "unit": "cm"}
